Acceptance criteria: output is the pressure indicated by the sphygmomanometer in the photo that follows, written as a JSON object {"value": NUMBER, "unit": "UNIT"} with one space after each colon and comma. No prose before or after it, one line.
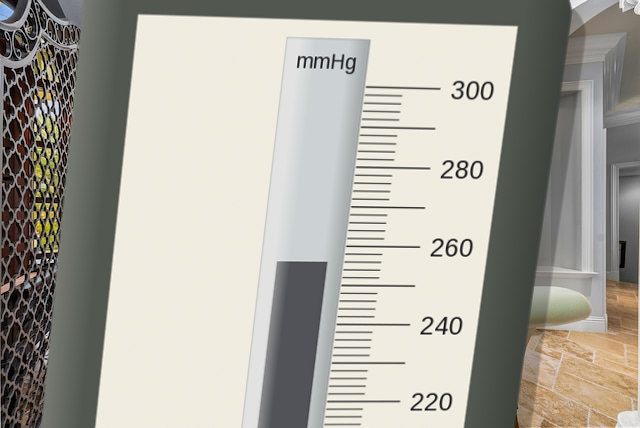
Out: {"value": 256, "unit": "mmHg"}
